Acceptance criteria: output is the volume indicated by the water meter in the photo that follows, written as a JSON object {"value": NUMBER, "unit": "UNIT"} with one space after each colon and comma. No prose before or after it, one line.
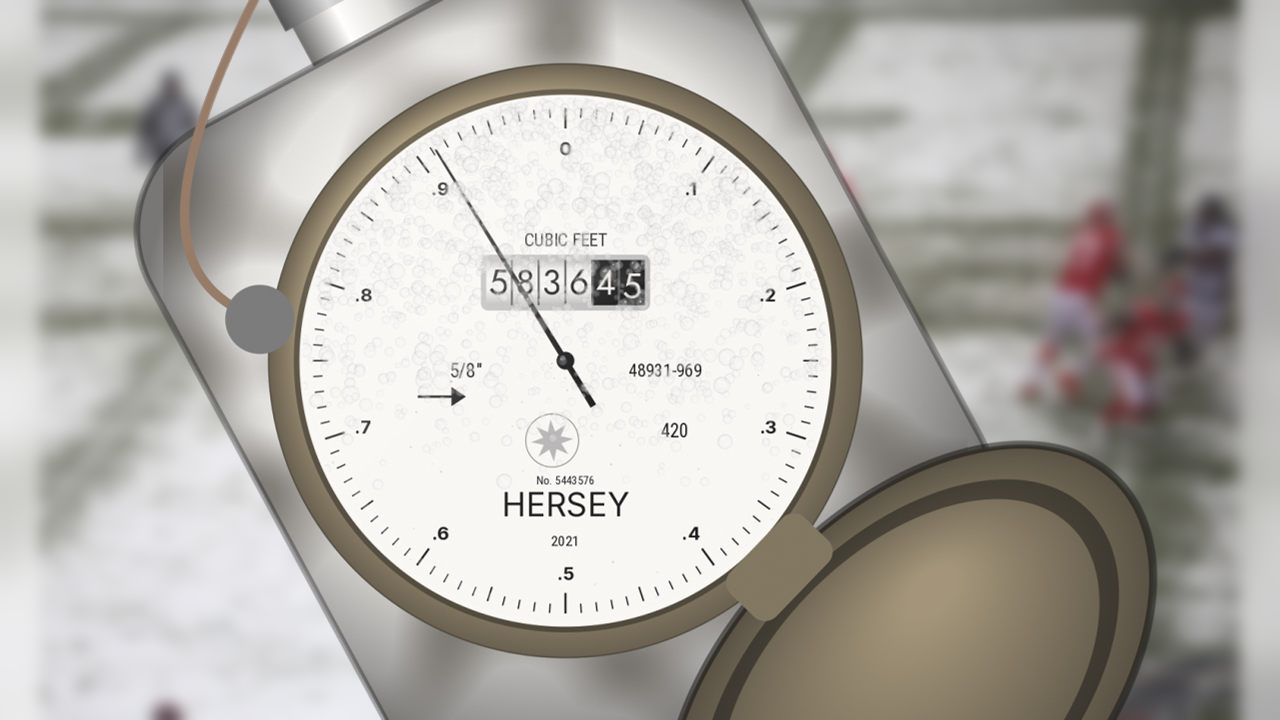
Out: {"value": 583644.91, "unit": "ft³"}
